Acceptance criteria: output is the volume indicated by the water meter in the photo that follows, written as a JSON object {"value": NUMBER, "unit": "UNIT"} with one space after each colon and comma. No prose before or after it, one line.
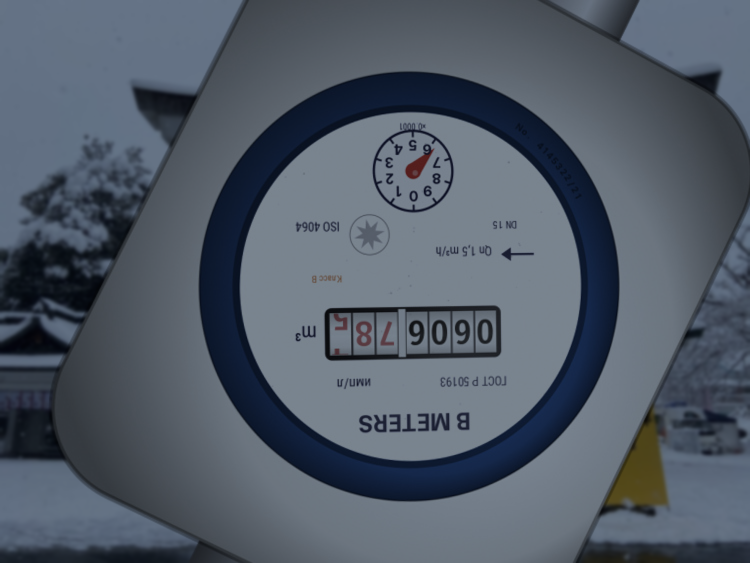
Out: {"value": 606.7846, "unit": "m³"}
